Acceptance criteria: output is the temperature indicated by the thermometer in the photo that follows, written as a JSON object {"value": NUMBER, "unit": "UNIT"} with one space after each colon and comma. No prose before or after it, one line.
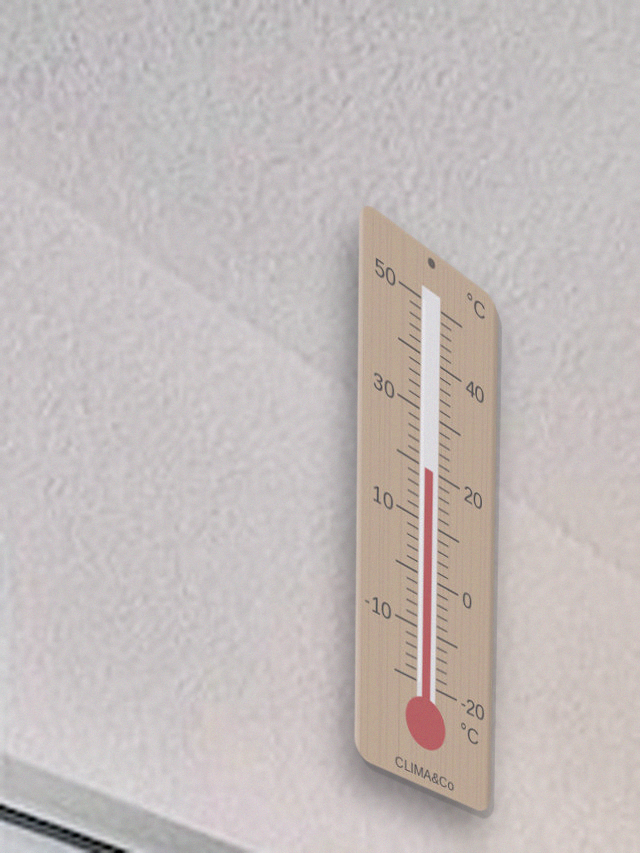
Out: {"value": 20, "unit": "°C"}
